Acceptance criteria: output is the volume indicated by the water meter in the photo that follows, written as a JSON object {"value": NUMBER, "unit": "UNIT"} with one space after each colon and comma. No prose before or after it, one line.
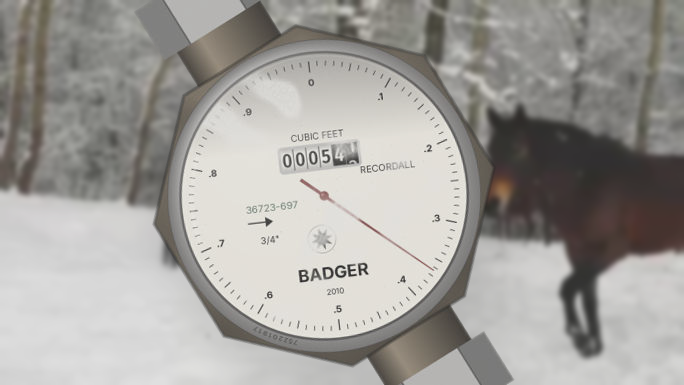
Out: {"value": 541.36, "unit": "ft³"}
